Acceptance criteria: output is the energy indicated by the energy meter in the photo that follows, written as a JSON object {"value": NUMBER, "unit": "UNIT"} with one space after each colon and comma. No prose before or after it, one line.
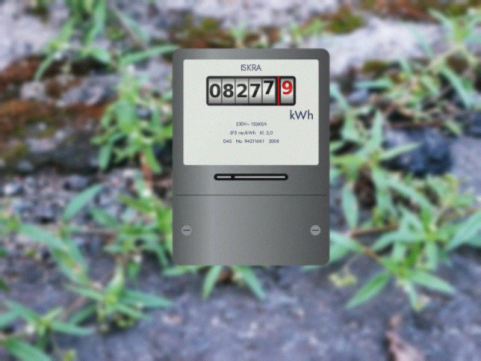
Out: {"value": 8277.9, "unit": "kWh"}
